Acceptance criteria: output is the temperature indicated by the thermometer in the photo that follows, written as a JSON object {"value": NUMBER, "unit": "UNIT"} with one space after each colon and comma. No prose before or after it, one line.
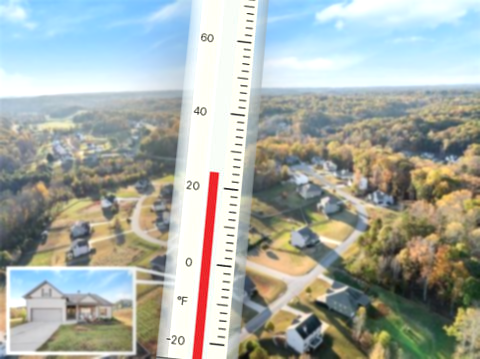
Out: {"value": 24, "unit": "°F"}
